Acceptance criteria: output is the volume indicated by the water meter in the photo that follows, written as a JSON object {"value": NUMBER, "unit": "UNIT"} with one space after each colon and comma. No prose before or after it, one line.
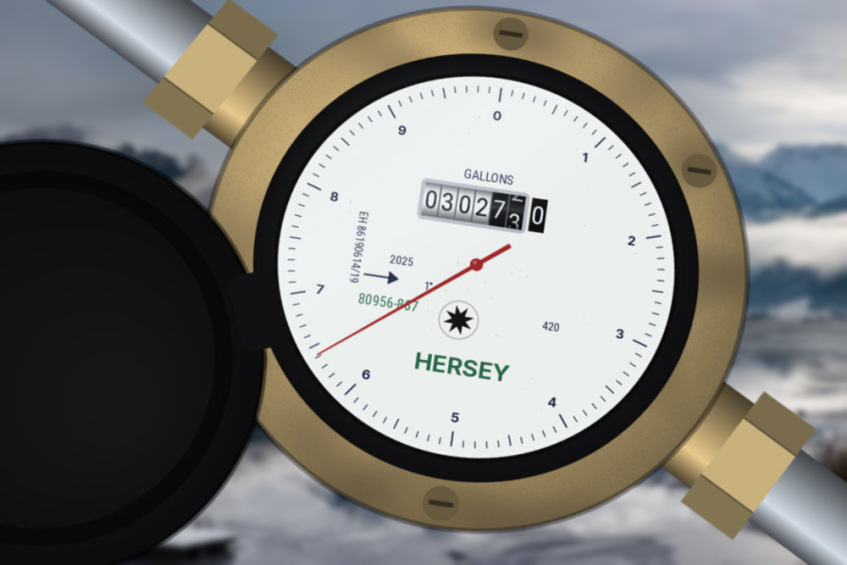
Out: {"value": 302726.4, "unit": "gal"}
